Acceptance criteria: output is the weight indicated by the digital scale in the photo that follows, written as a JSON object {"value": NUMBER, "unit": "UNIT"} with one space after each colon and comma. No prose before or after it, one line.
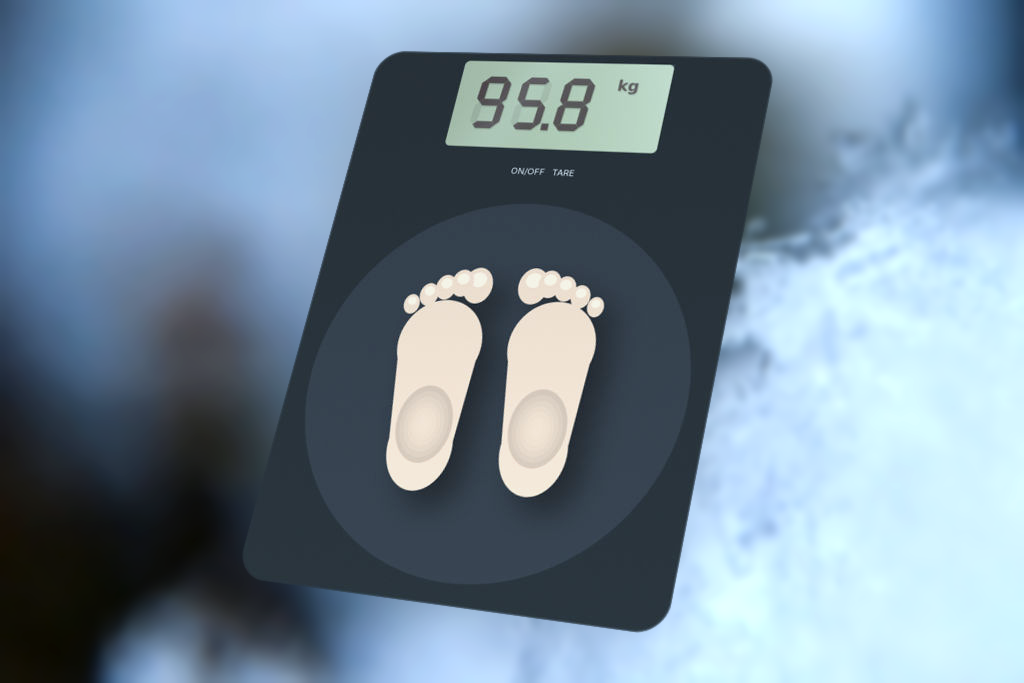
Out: {"value": 95.8, "unit": "kg"}
